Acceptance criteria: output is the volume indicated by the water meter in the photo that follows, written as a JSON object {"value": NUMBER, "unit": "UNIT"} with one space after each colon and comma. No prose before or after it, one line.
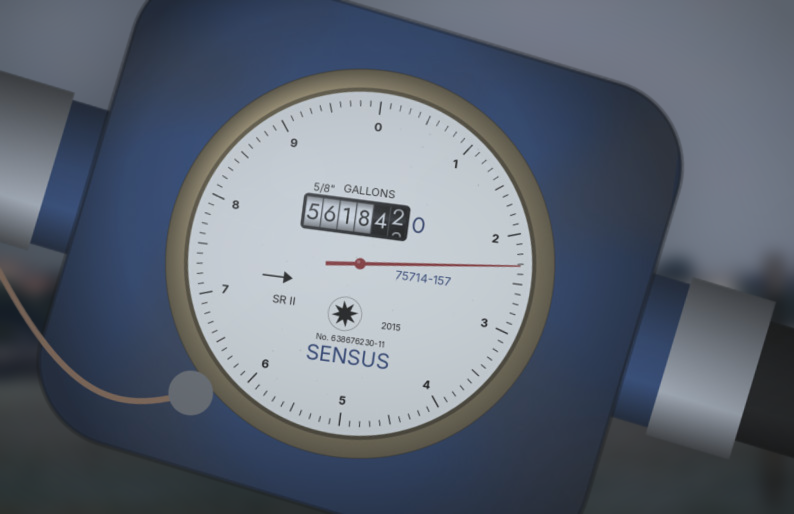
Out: {"value": 5618422.3, "unit": "gal"}
